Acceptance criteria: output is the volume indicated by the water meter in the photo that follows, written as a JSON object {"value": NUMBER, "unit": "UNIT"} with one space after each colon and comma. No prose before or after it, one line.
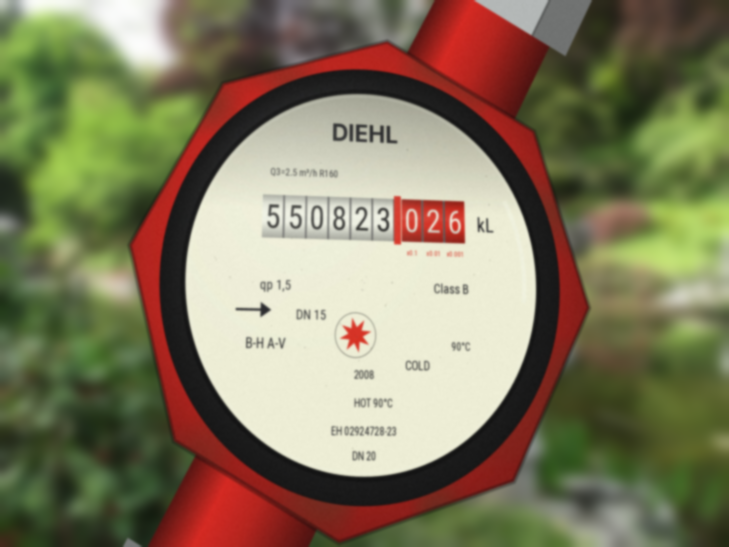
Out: {"value": 550823.026, "unit": "kL"}
